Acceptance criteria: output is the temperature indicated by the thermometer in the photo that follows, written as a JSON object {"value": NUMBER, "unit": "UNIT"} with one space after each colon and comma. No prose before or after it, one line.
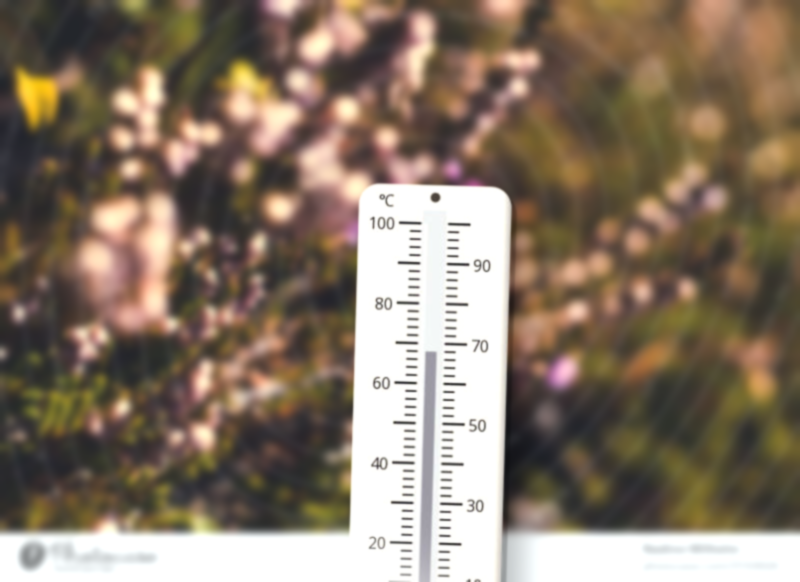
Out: {"value": 68, "unit": "°C"}
